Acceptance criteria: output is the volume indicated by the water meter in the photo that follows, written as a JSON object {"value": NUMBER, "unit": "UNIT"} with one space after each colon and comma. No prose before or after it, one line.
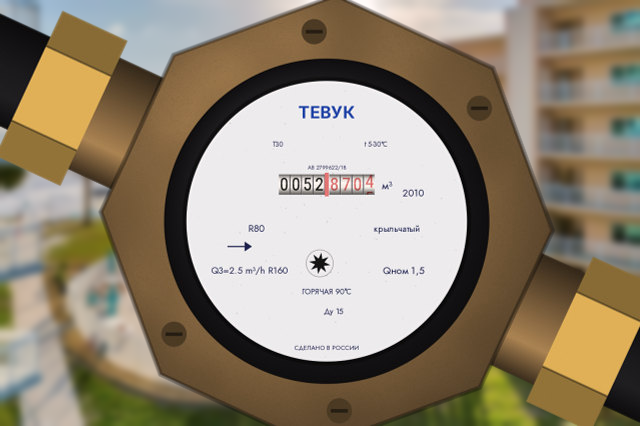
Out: {"value": 52.8704, "unit": "m³"}
